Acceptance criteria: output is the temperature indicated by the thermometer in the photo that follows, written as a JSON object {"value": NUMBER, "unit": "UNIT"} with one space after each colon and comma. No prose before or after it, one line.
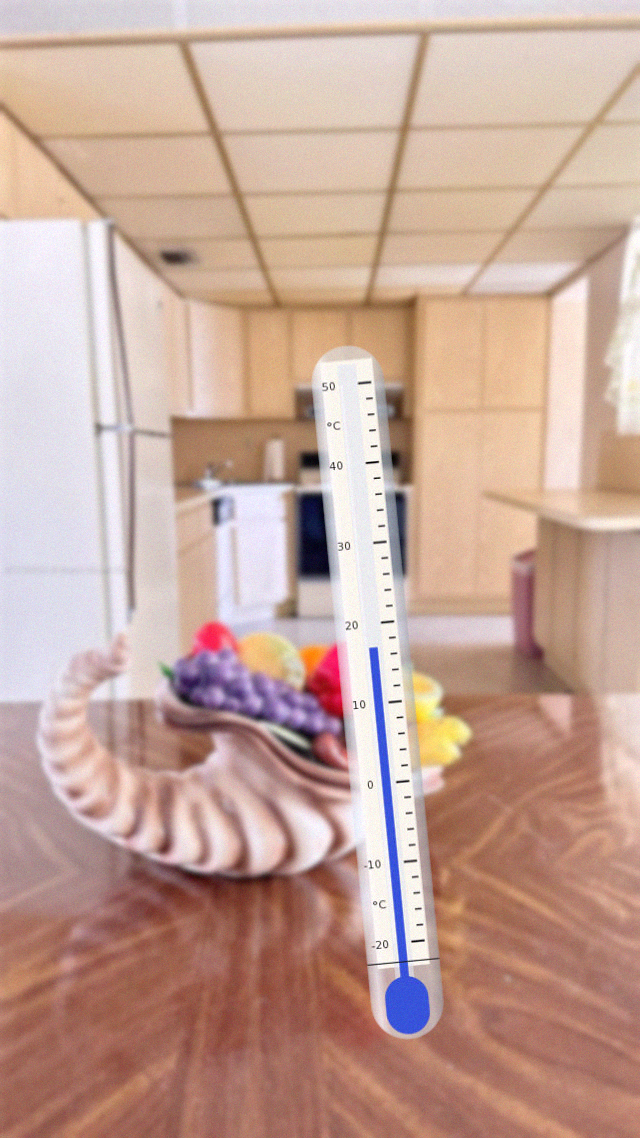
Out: {"value": 17, "unit": "°C"}
